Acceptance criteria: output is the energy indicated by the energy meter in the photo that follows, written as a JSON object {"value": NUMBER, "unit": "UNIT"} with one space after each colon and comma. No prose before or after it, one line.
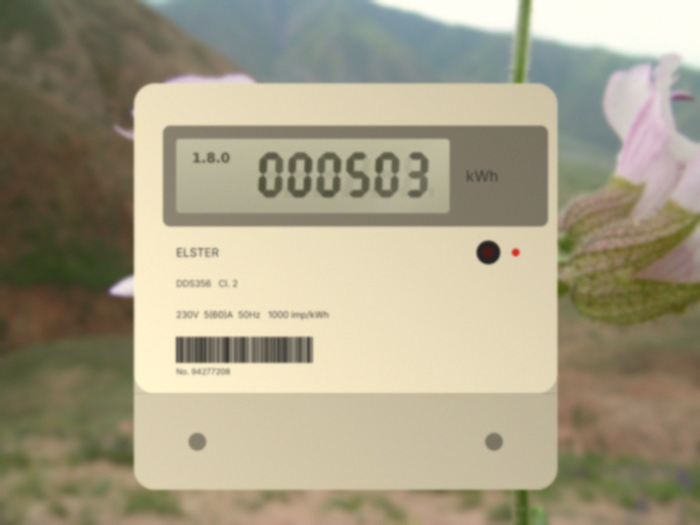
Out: {"value": 503, "unit": "kWh"}
